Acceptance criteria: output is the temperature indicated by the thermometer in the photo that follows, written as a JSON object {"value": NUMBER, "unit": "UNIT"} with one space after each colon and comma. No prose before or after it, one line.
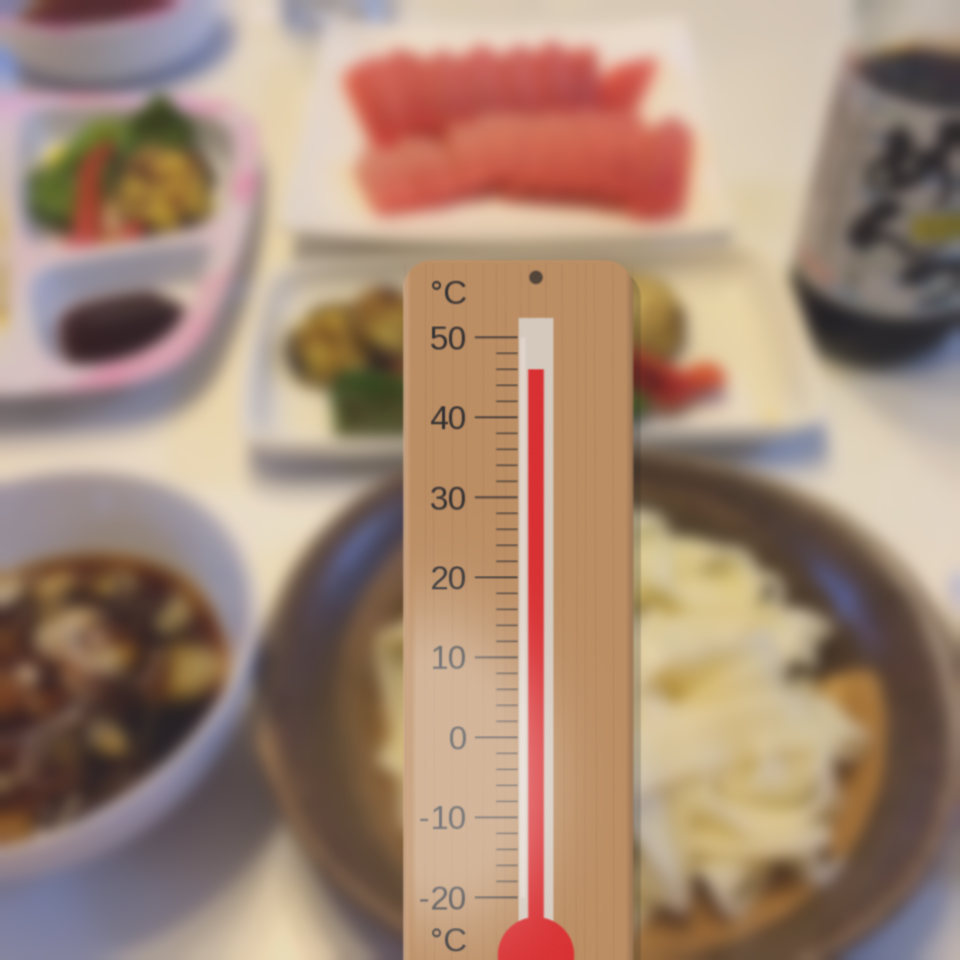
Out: {"value": 46, "unit": "°C"}
